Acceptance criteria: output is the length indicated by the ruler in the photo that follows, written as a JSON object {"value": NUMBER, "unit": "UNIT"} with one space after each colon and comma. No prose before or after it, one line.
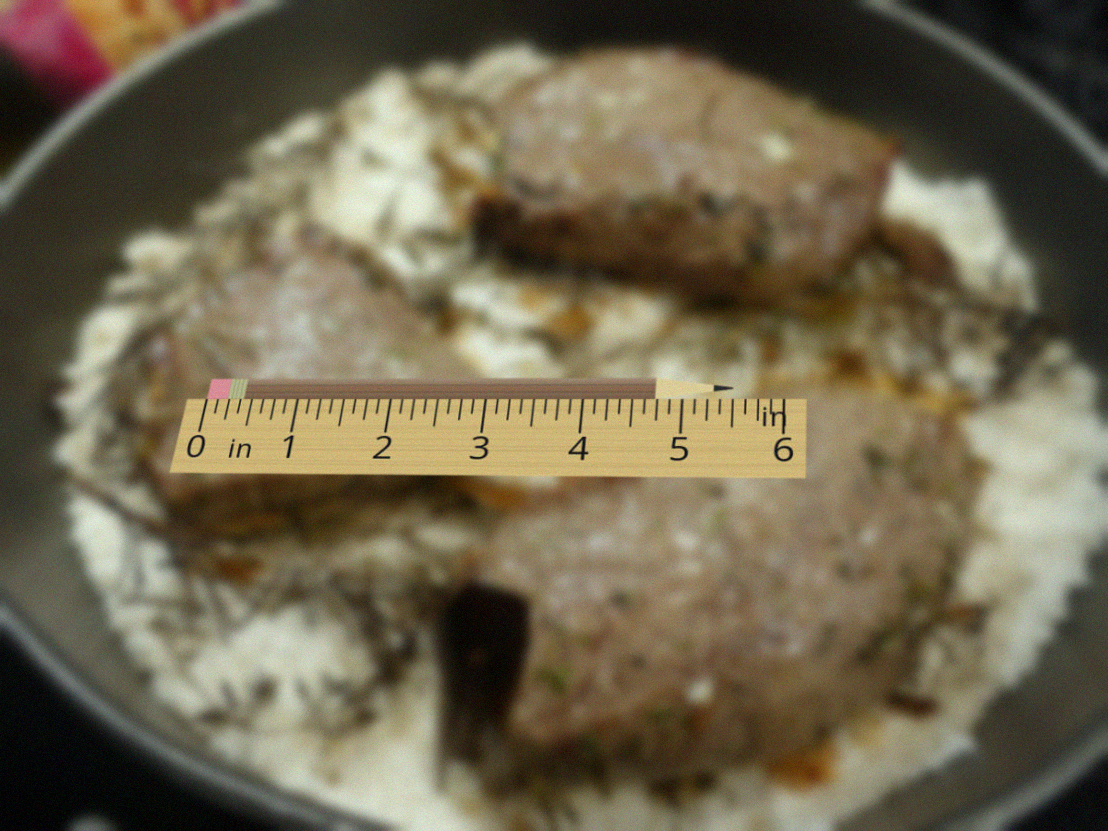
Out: {"value": 5.5, "unit": "in"}
